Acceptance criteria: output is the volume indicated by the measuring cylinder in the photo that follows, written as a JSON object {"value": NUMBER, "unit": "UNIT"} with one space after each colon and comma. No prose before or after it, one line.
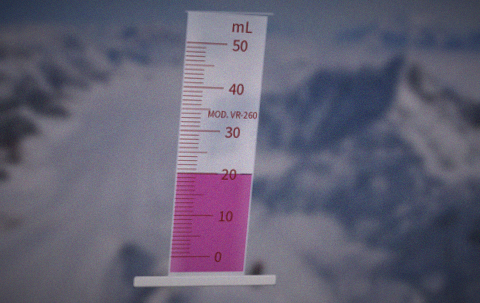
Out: {"value": 20, "unit": "mL"}
